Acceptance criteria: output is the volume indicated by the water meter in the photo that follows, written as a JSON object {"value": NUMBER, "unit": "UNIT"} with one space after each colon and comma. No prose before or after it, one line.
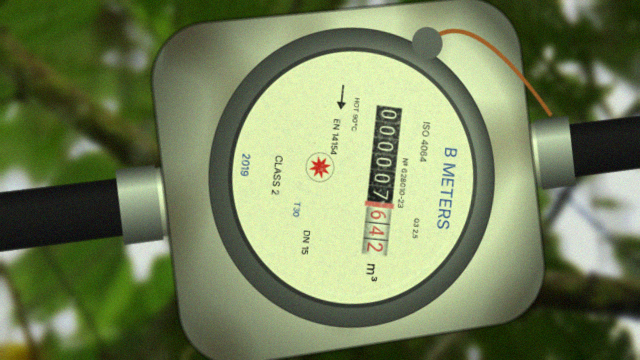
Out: {"value": 7.642, "unit": "m³"}
